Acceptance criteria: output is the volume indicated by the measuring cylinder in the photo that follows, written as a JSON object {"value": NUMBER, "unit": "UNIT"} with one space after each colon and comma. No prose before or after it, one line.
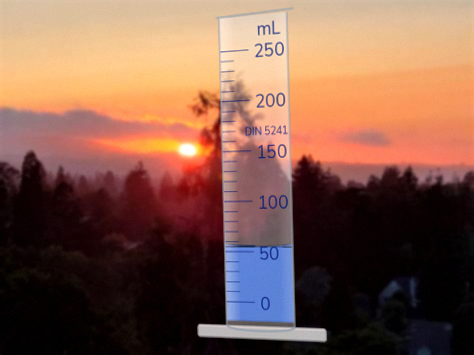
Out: {"value": 55, "unit": "mL"}
